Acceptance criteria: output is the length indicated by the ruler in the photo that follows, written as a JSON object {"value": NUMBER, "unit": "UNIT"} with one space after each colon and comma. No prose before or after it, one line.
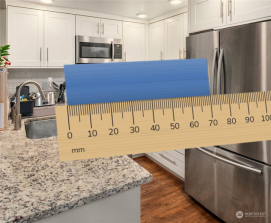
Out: {"value": 70, "unit": "mm"}
